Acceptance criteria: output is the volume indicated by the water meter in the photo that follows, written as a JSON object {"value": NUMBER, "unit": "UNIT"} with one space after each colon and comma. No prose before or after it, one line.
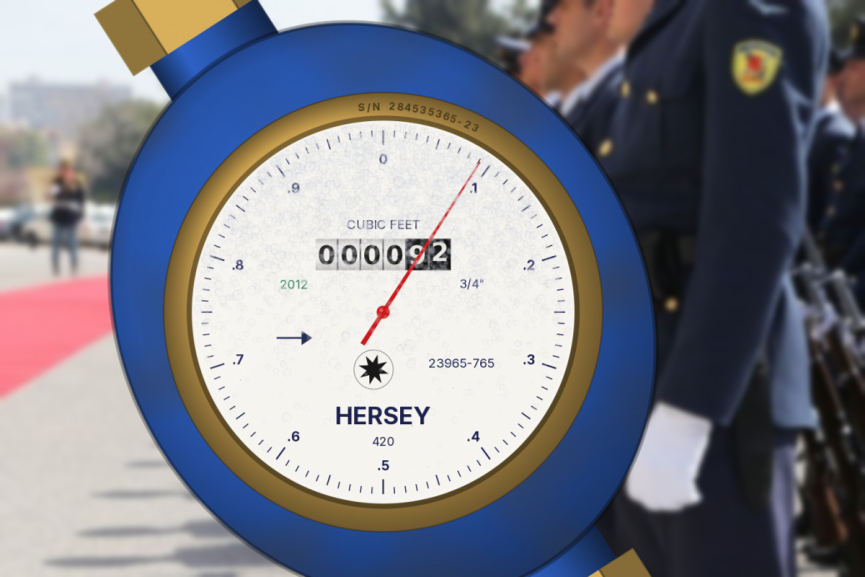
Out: {"value": 92.09, "unit": "ft³"}
